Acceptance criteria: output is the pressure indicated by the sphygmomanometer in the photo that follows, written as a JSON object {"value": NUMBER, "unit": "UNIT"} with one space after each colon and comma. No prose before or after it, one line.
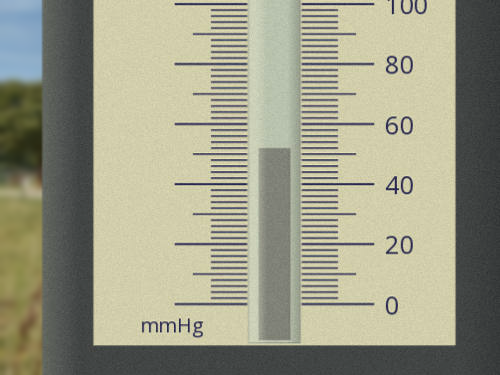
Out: {"value": 52, "unit": "mmHg"}
